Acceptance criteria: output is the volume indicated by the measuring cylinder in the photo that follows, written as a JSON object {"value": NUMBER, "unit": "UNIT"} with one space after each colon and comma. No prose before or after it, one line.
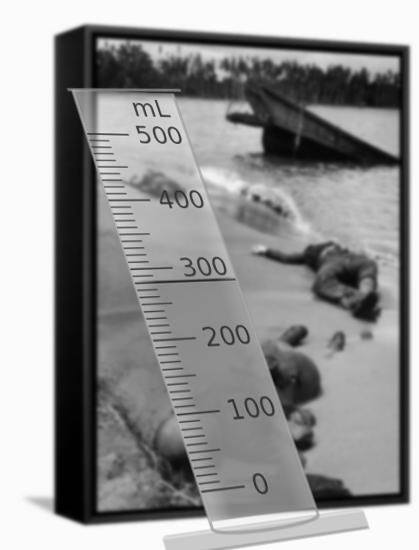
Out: {"value": 280, "unit": "mL"}
